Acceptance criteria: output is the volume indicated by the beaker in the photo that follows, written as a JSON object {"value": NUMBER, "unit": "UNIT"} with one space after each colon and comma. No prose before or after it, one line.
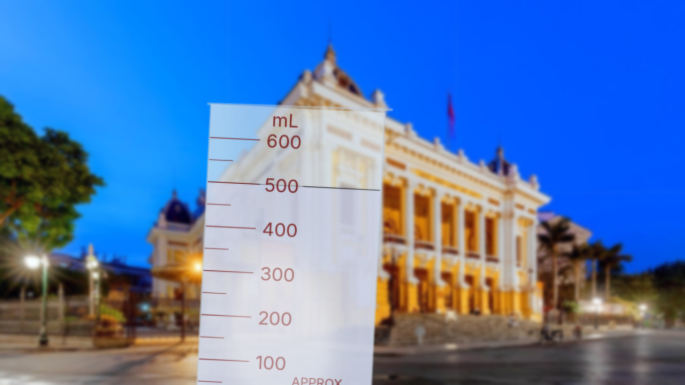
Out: {"value": 500, "unit": "mL"}
